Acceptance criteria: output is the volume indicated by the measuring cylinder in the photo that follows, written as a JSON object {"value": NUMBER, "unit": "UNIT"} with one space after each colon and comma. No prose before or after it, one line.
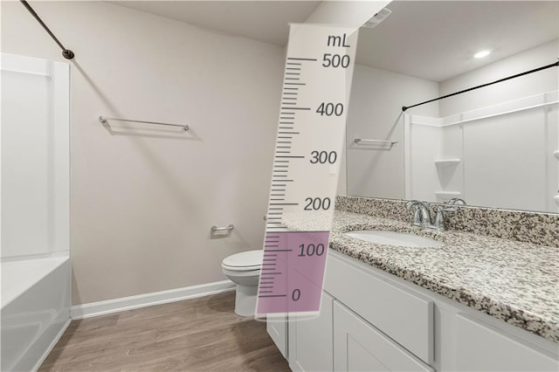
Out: {"value": 140, "unit": "mL"}
